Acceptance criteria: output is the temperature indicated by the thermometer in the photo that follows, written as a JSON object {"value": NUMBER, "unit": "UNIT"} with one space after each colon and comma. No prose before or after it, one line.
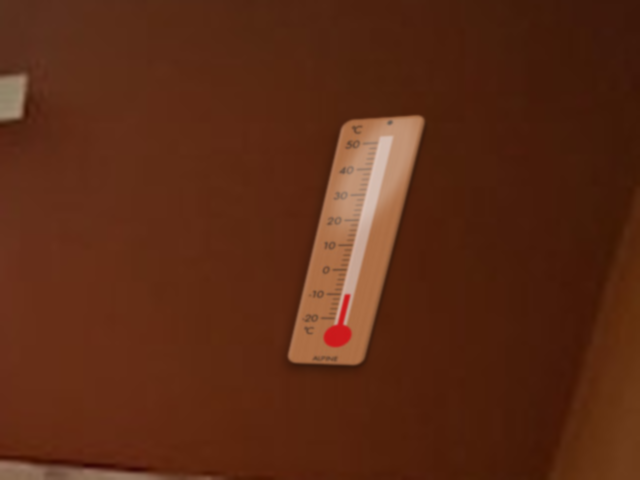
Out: {"value": -10, "unit": "°C"}
